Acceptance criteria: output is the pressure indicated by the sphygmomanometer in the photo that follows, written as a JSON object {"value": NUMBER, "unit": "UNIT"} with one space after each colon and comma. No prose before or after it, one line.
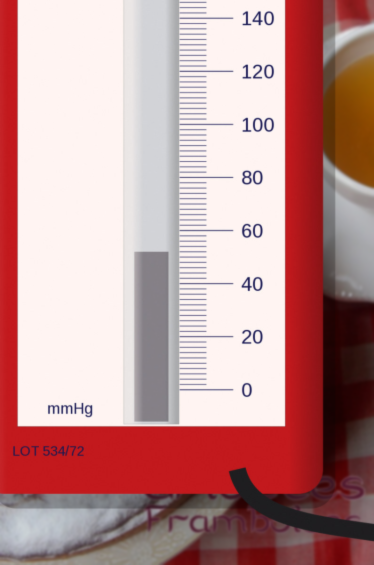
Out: {"value": 52, "unit": "mmHg"}
